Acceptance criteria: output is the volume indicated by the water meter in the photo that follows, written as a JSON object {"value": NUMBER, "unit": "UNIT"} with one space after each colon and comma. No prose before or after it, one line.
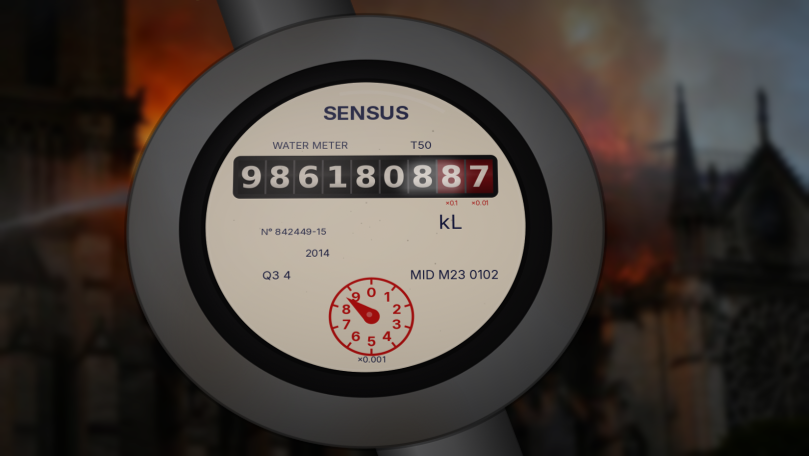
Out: {"value": 9861808.878, "unit": "kL"}
